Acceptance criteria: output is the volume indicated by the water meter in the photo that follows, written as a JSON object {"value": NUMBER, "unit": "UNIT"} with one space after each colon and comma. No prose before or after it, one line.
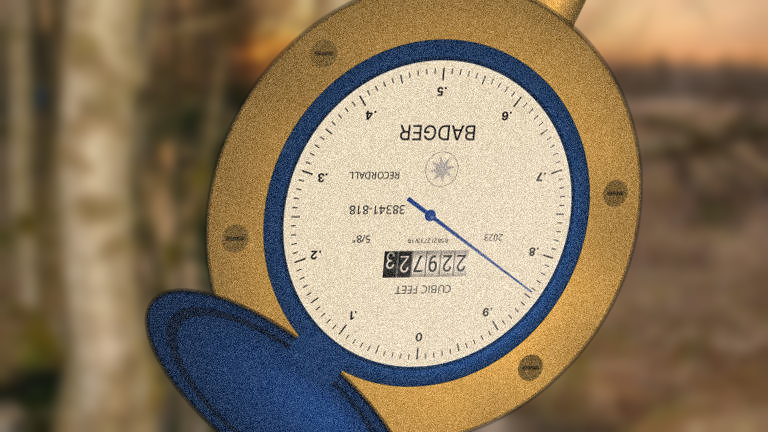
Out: {"value": 229722.84, "unit": "ft³"}
